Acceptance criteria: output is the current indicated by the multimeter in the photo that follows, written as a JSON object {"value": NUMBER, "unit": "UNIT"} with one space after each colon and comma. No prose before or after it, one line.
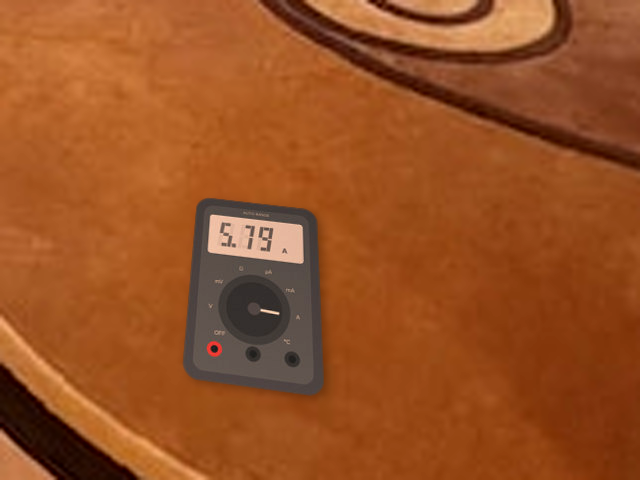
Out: {"value": 5.79, "unit": "A"}
